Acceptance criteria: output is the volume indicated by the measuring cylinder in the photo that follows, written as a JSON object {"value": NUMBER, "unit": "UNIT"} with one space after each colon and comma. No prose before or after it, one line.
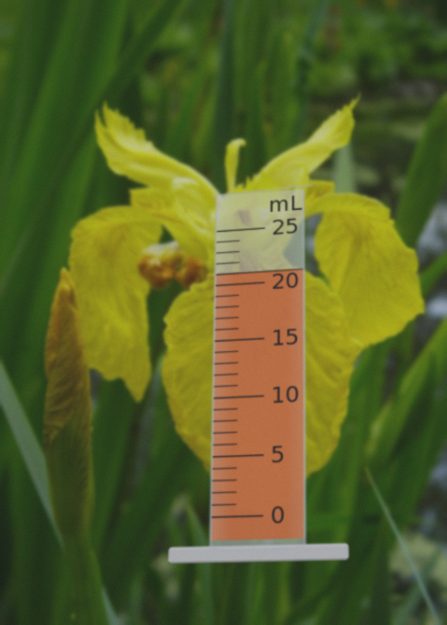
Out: {"value": 21, "unit": "mL"}
